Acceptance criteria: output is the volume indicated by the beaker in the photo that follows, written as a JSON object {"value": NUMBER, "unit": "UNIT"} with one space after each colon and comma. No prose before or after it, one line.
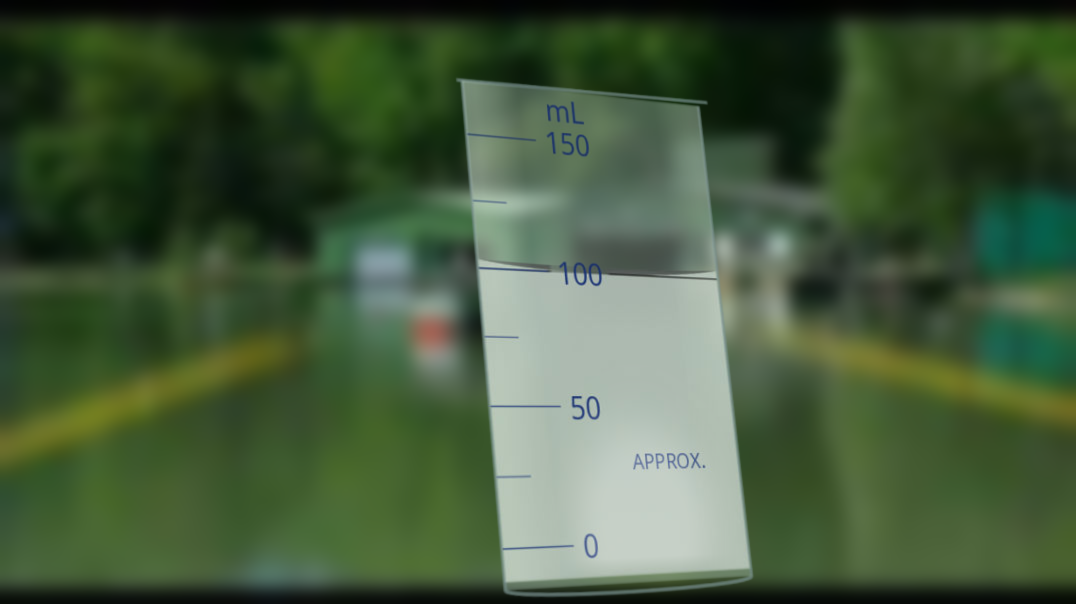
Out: {"value": 100, "unit": "mL"}
